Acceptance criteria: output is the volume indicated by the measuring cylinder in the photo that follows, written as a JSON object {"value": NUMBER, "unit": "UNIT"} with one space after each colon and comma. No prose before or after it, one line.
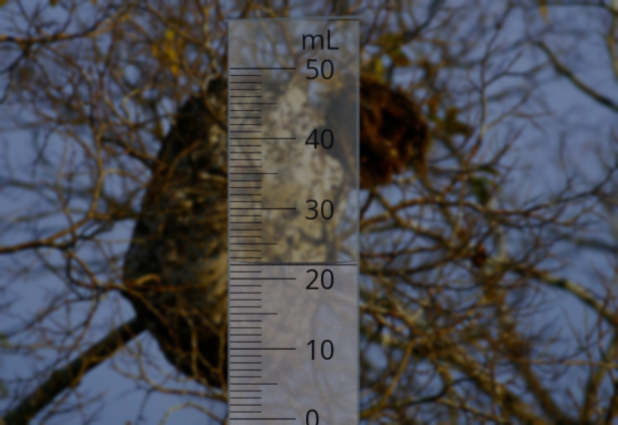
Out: {"value": 22, "unit": "mL"}
